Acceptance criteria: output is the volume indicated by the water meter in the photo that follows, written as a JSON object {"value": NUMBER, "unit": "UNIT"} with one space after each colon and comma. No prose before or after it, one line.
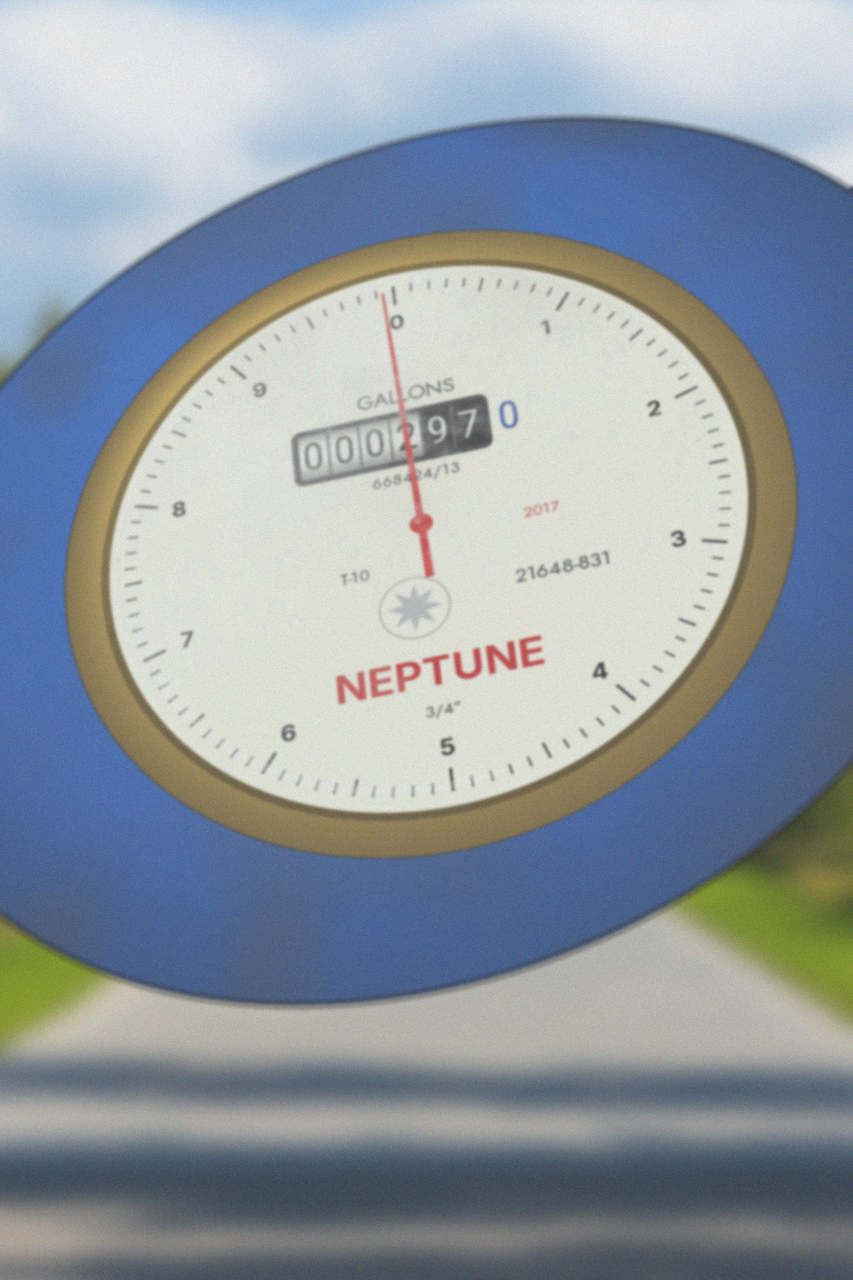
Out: {"value": 2969.9, "unit": "gal"}
